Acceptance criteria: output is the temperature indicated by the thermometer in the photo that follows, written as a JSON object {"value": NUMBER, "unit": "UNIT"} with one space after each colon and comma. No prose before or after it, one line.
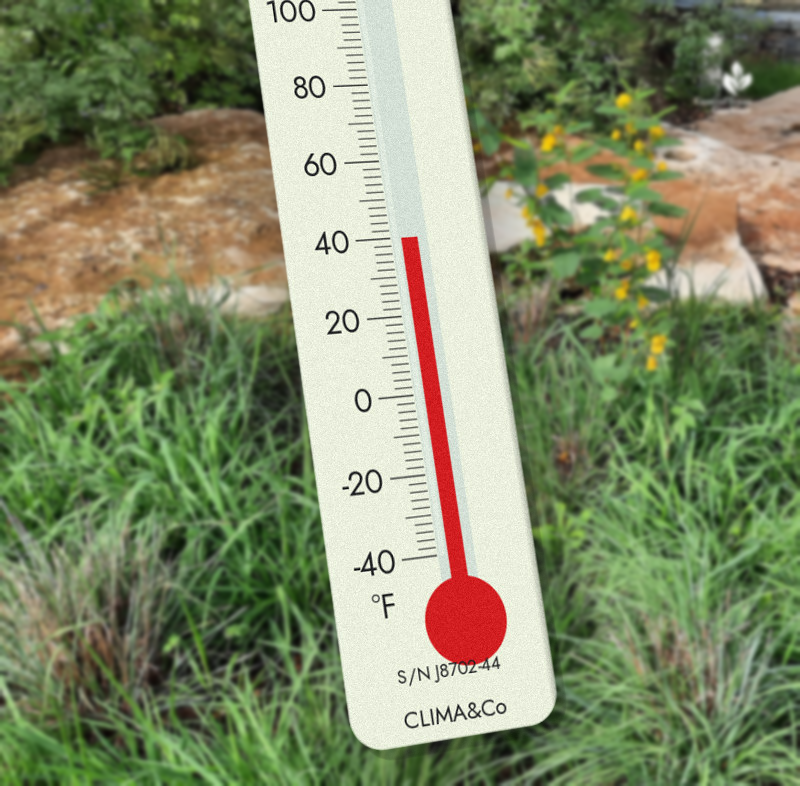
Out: {"value": 40, "unit": "°F"}
